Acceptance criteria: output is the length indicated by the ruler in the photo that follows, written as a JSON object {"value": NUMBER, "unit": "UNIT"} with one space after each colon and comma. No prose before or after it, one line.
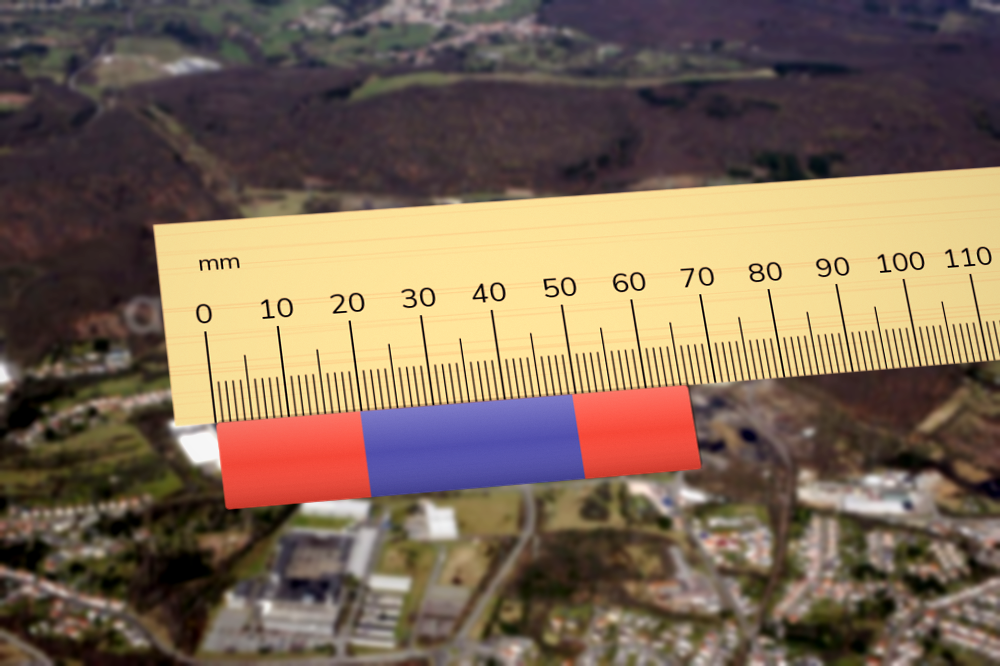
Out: {"value": 66, "unit": "mm"}
